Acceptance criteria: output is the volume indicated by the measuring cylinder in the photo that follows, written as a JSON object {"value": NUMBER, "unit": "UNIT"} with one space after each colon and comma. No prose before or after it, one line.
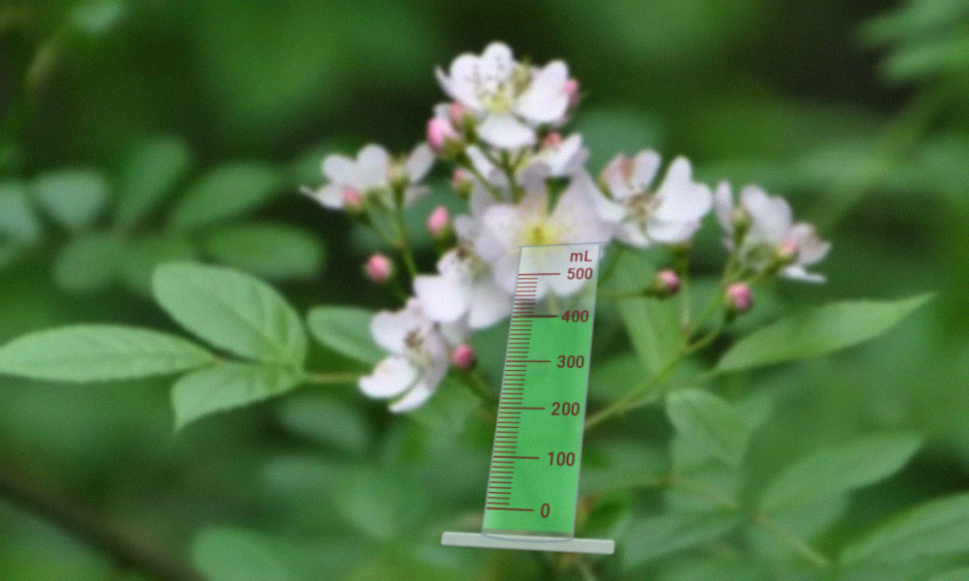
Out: {"value": 400, "unit": "mL"}
